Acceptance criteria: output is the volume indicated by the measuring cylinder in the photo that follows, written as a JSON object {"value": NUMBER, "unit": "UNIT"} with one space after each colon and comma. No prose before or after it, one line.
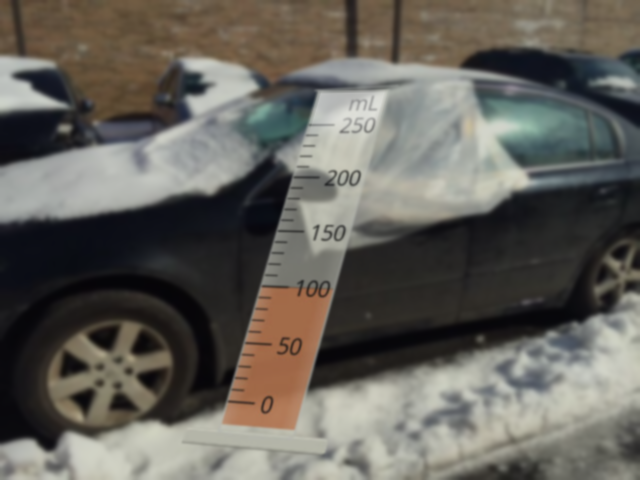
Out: {"value": 100, "unit": "mL"}
